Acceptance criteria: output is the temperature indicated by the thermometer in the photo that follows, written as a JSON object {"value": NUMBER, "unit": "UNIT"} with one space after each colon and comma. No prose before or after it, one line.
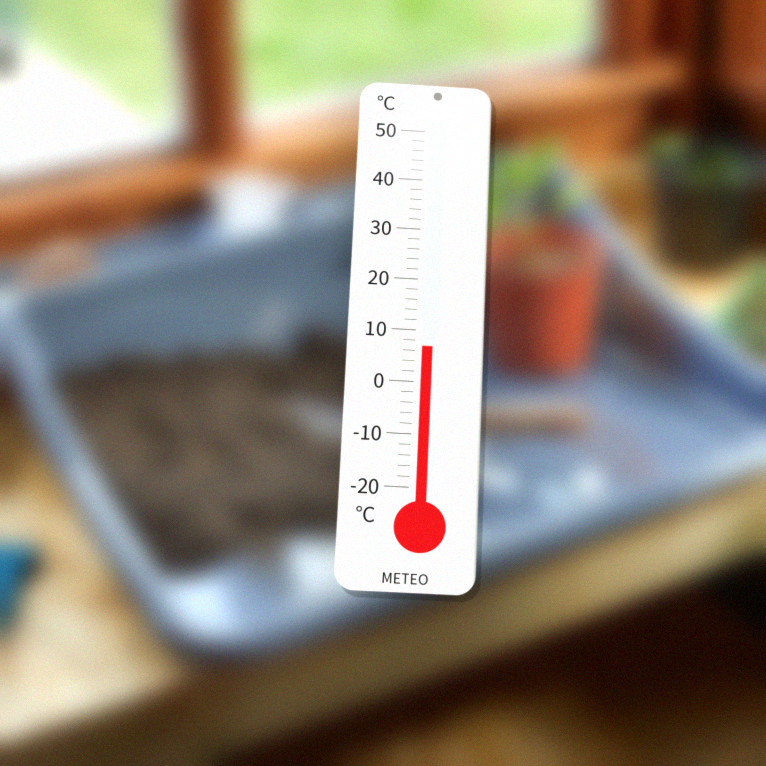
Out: {"value": 7, "unit": "°C"}
